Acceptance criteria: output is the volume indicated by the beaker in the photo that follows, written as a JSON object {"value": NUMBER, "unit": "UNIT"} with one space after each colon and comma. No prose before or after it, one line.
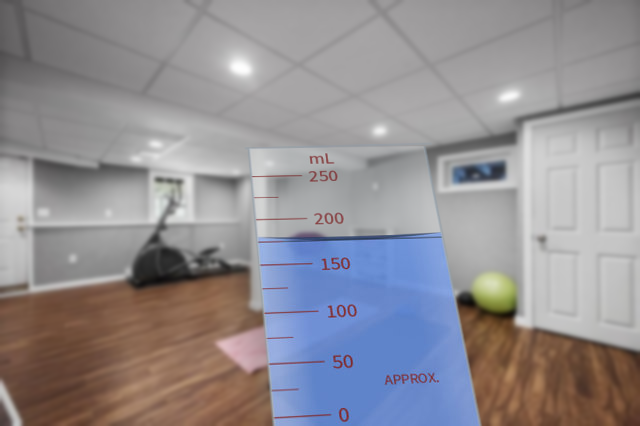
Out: {"value": 175, "unit": "mL"}
